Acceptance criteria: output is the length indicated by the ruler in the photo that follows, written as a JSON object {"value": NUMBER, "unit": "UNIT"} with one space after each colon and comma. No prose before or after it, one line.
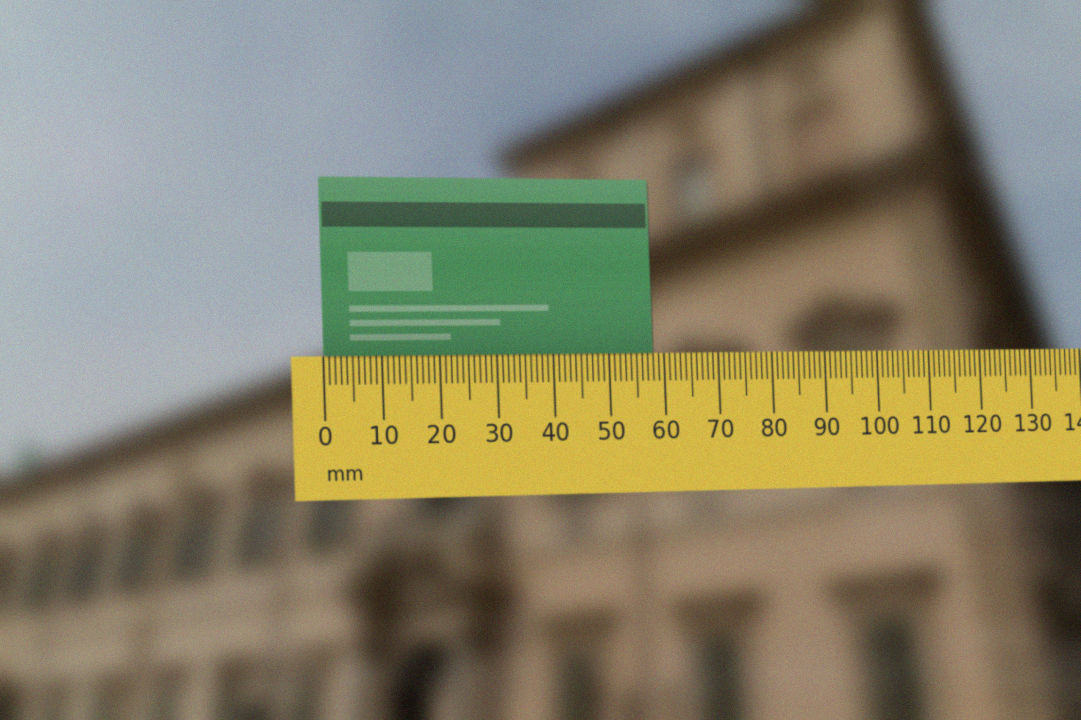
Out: {"value": 58, "unit": "mm"}
